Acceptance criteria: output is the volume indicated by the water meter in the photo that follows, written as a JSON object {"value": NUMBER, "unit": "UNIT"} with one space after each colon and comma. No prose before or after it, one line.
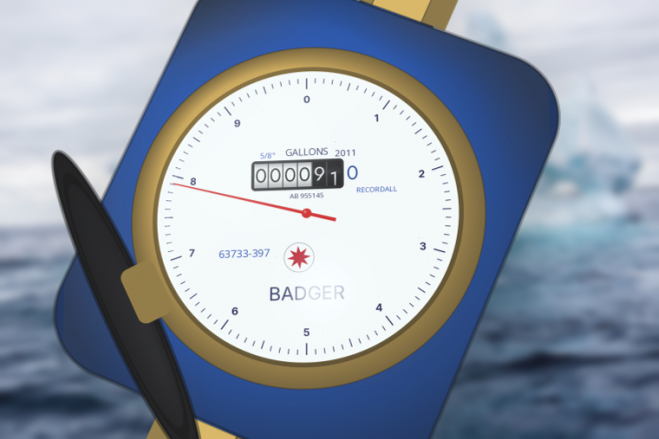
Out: {"value": 907.9, "unit": "gal"}
